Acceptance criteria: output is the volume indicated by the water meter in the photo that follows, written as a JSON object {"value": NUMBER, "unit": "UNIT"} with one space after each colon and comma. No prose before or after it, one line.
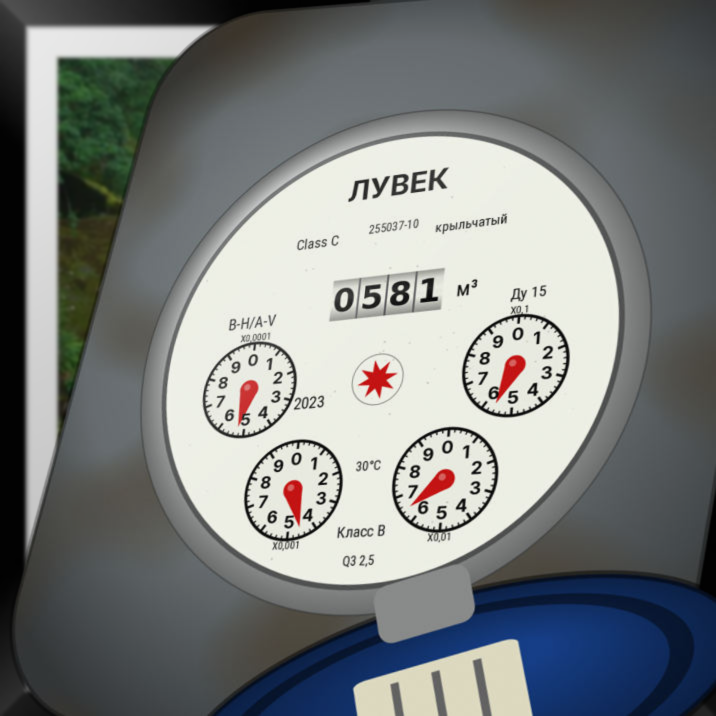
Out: {"value": 581.5645, "unit": "m³"}
